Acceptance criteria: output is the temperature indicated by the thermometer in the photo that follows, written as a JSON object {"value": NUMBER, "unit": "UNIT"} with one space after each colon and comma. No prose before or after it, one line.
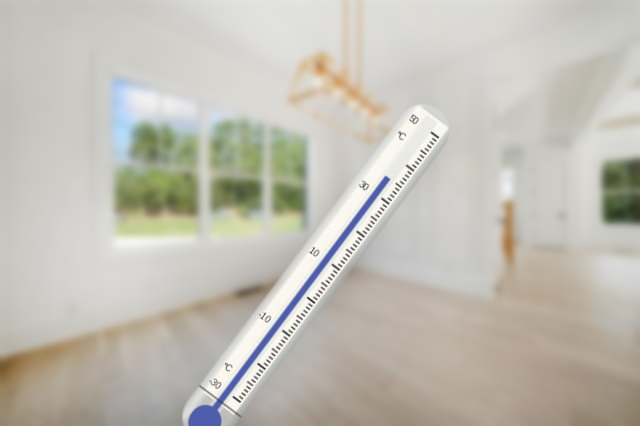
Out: {"value": 35, "unit": "°C"}
